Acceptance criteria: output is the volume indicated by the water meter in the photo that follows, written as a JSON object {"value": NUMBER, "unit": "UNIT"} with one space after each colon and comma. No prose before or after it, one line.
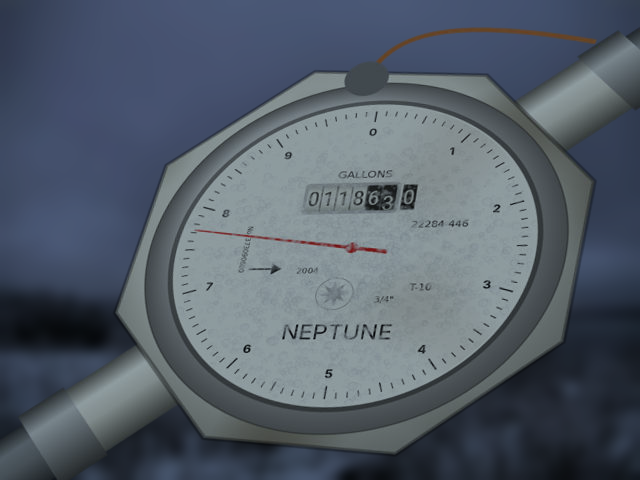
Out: {"value": 118627.7, "unit": "gal"}
